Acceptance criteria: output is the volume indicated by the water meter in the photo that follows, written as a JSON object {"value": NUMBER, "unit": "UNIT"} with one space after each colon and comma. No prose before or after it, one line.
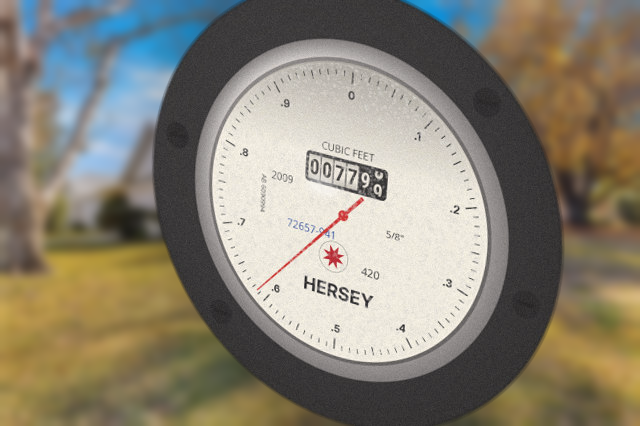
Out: {"value": 7798.61, "unit": "ft³"}
